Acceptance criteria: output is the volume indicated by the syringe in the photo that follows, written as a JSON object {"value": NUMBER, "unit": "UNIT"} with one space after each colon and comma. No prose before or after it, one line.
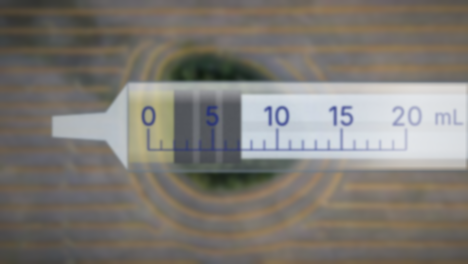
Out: {"value": 2, "unit": "mL"}
